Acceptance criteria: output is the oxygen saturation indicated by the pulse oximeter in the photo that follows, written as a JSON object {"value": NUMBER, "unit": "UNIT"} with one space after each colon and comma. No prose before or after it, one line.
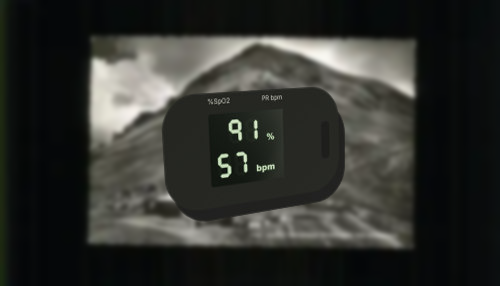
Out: {"value": 91, "unit": "%"}
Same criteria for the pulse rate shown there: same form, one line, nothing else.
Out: {"value": 57, "unit": "bpm"}
